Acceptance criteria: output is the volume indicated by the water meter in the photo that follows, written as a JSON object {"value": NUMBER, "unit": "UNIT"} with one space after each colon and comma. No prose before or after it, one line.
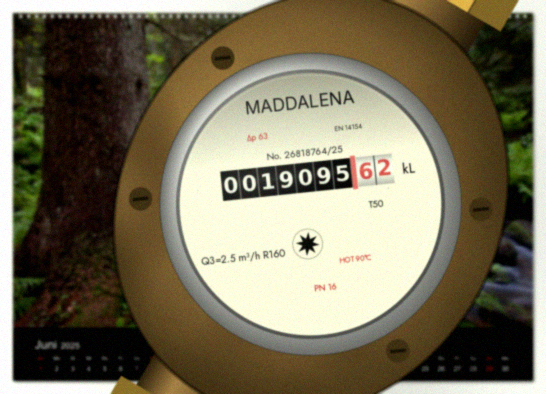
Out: {"value": 19095.62, "unit": "kL"}
